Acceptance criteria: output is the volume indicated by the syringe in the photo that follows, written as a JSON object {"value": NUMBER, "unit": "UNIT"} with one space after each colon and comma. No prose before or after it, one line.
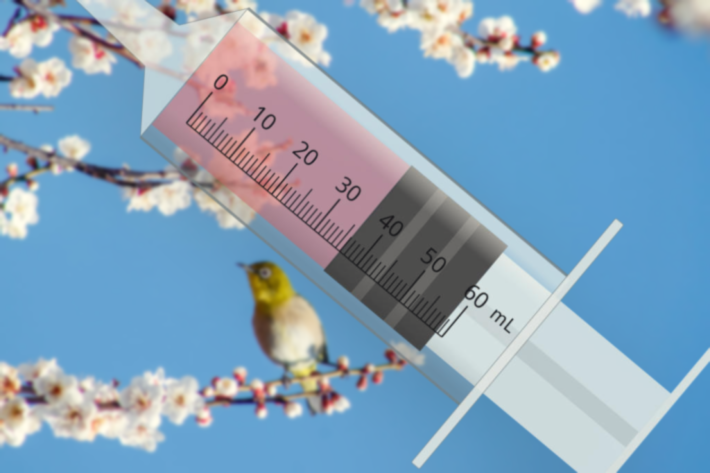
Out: {"value": 36, "unit": "mL"}
